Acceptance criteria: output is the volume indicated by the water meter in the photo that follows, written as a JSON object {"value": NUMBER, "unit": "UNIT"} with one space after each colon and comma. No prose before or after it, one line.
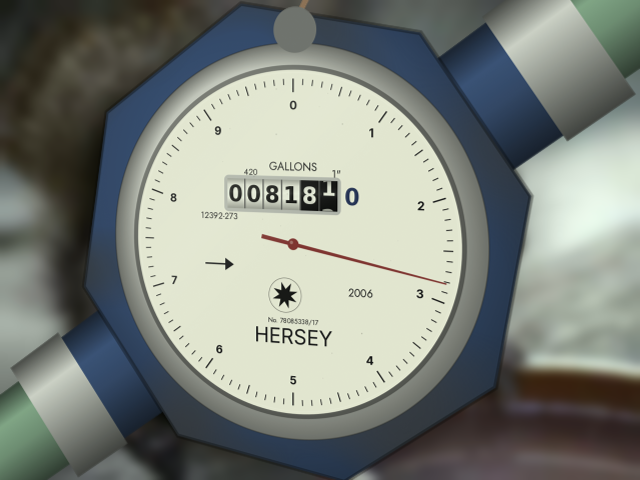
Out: {"value": 81812.8, "unit": "gal"}
